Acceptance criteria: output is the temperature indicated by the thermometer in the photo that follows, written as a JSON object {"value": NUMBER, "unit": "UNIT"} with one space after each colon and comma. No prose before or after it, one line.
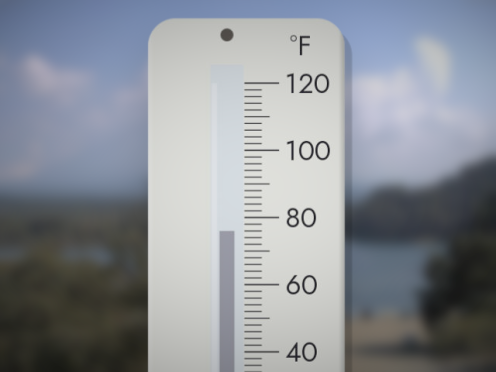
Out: {"value": 76, "unit": "°F"}
